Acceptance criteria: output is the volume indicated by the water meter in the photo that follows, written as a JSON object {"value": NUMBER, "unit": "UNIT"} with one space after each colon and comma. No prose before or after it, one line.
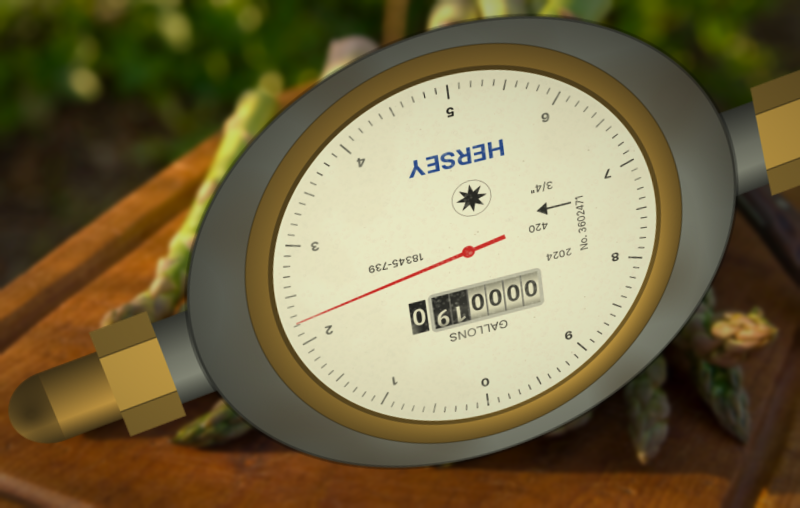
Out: {"value": 192.2, "unit": "gal"}
